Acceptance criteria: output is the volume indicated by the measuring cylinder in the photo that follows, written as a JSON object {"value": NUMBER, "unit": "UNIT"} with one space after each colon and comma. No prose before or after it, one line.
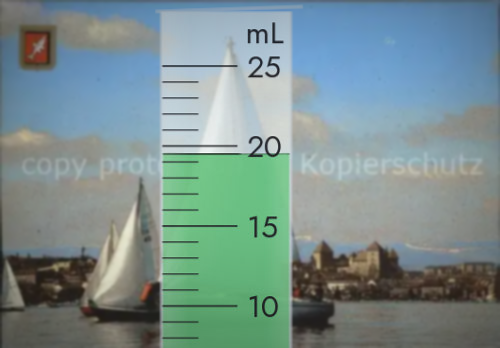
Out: {"value": 19.5, "unit": "mL"}
